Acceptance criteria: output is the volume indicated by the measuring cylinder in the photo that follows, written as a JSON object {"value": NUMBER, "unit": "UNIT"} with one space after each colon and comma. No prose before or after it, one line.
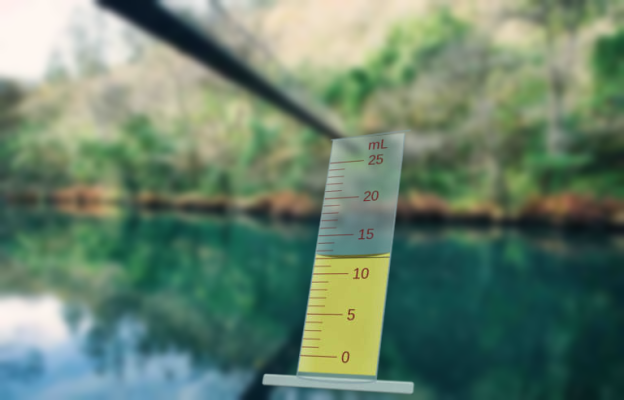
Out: {"value": 12, "unit": "mL"}
